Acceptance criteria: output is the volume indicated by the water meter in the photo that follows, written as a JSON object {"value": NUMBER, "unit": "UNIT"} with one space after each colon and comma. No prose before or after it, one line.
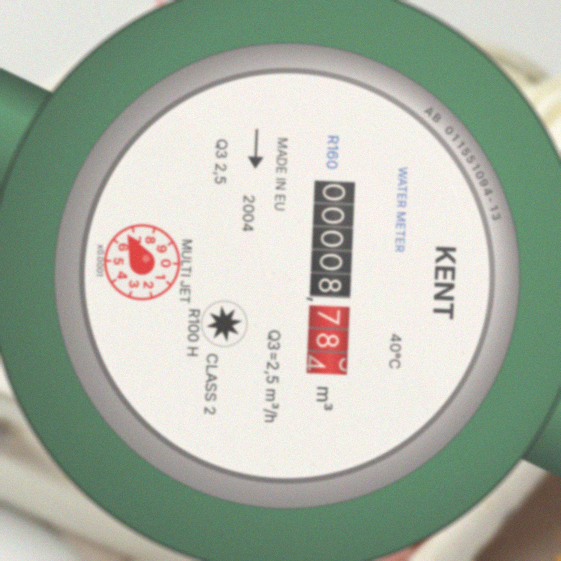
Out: {"value": 8.7836, "unit": "m³"}
